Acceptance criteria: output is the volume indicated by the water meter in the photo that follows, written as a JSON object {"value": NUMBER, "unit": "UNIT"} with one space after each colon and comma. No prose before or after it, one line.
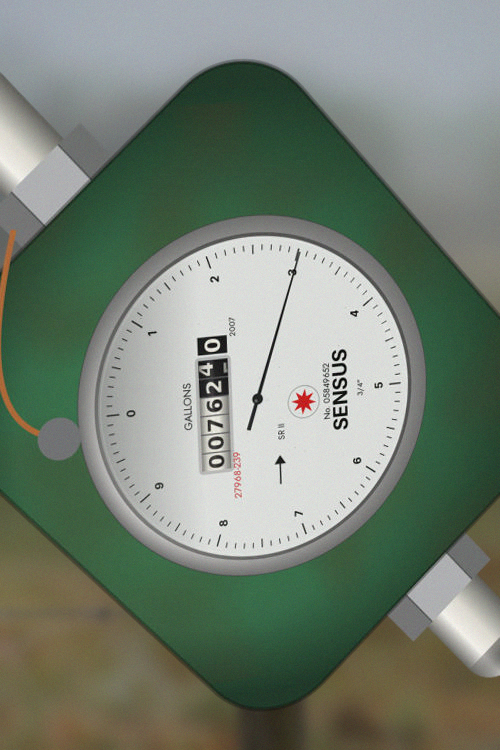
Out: {"value": 76243.0, "unit": "gal"}
